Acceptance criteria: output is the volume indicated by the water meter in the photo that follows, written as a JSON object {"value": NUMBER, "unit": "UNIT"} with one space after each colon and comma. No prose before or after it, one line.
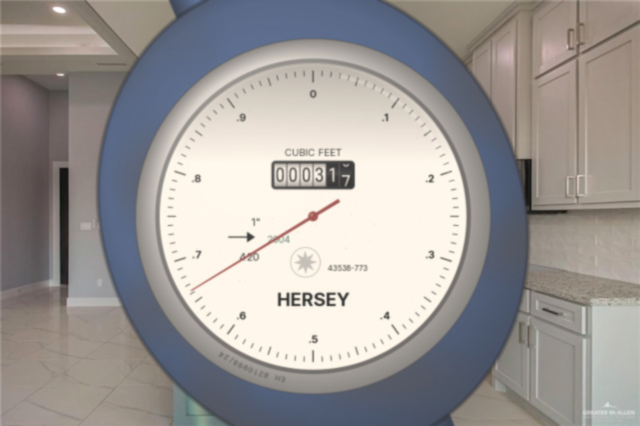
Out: {"value": 316.66, "unit": "ft³"}
